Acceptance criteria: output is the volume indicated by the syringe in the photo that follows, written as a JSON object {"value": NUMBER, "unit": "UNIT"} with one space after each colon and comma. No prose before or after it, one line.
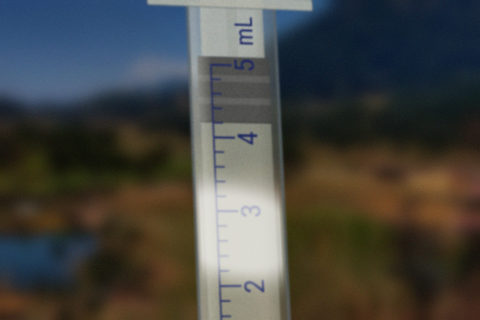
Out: {"value": 4.2, "unit": "mL"}
